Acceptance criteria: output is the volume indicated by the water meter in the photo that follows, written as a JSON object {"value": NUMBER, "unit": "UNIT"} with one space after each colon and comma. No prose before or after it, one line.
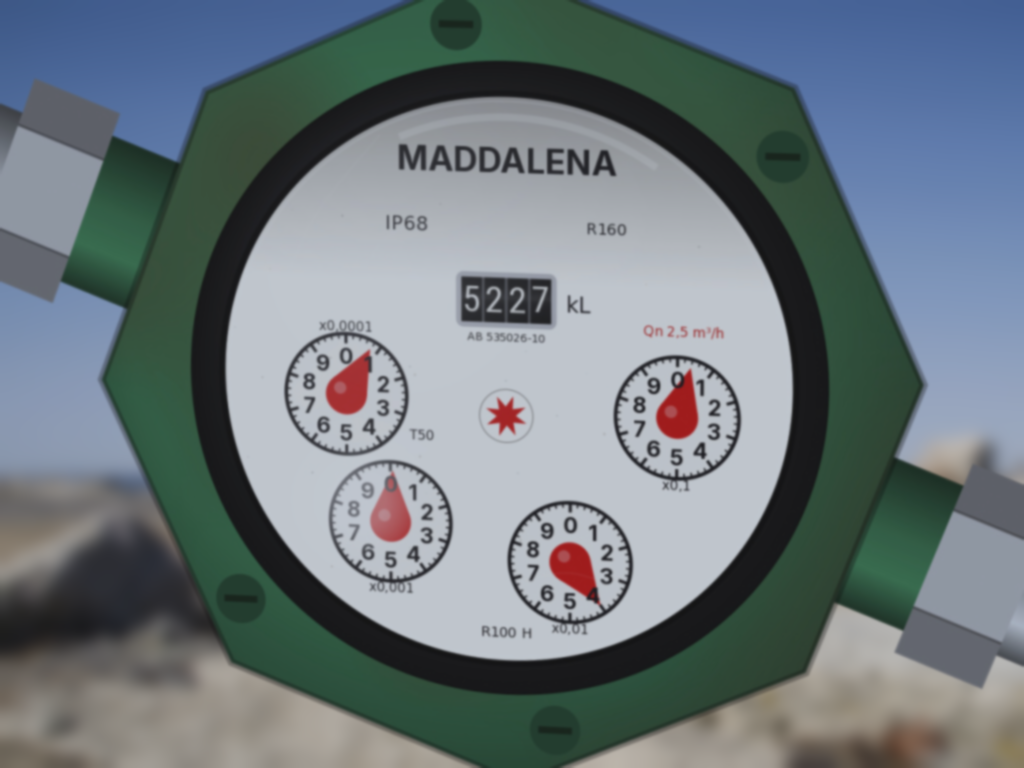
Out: {"value": 5227.0400, "unit": "kL"}
